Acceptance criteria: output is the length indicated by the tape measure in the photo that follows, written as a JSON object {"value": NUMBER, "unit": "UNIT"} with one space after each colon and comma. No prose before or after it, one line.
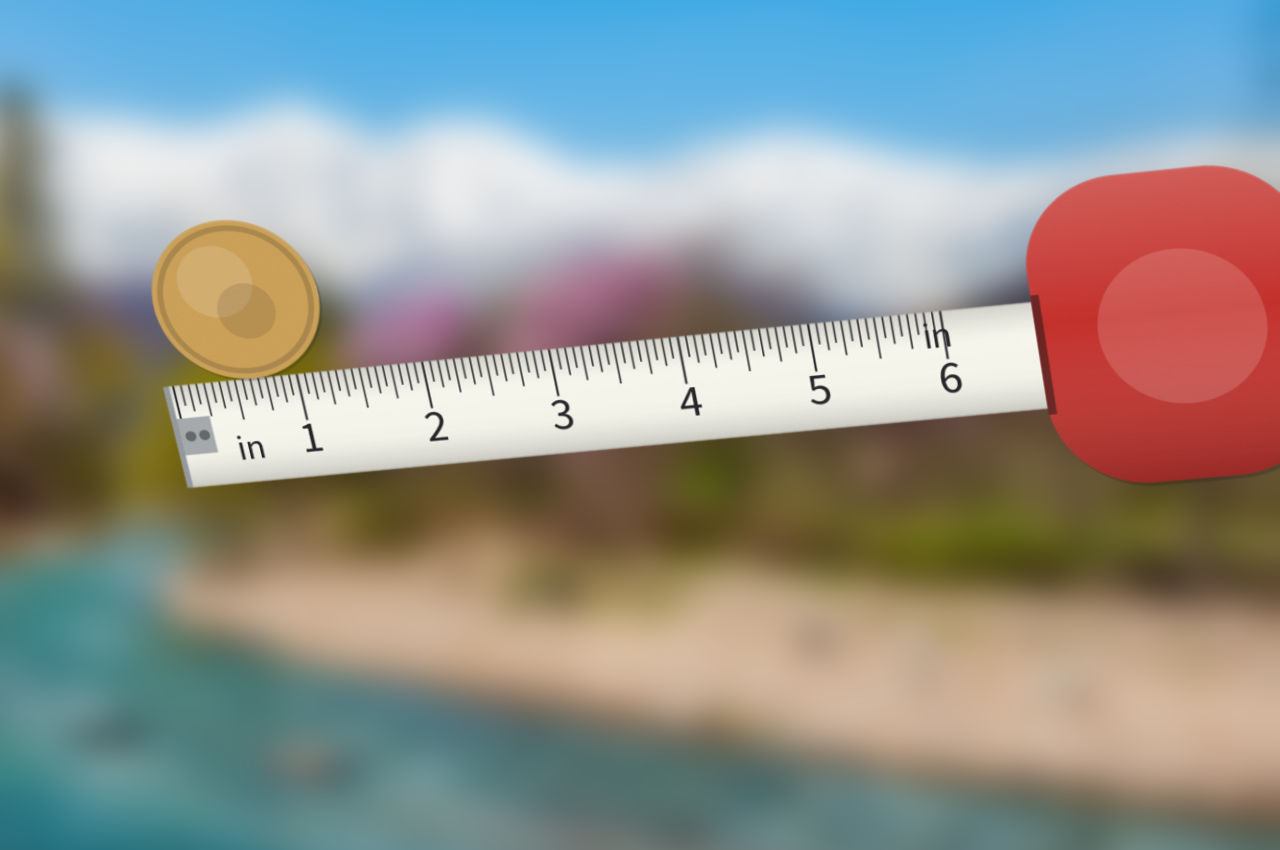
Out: {"value": 1.3125, "unit": "in"}
